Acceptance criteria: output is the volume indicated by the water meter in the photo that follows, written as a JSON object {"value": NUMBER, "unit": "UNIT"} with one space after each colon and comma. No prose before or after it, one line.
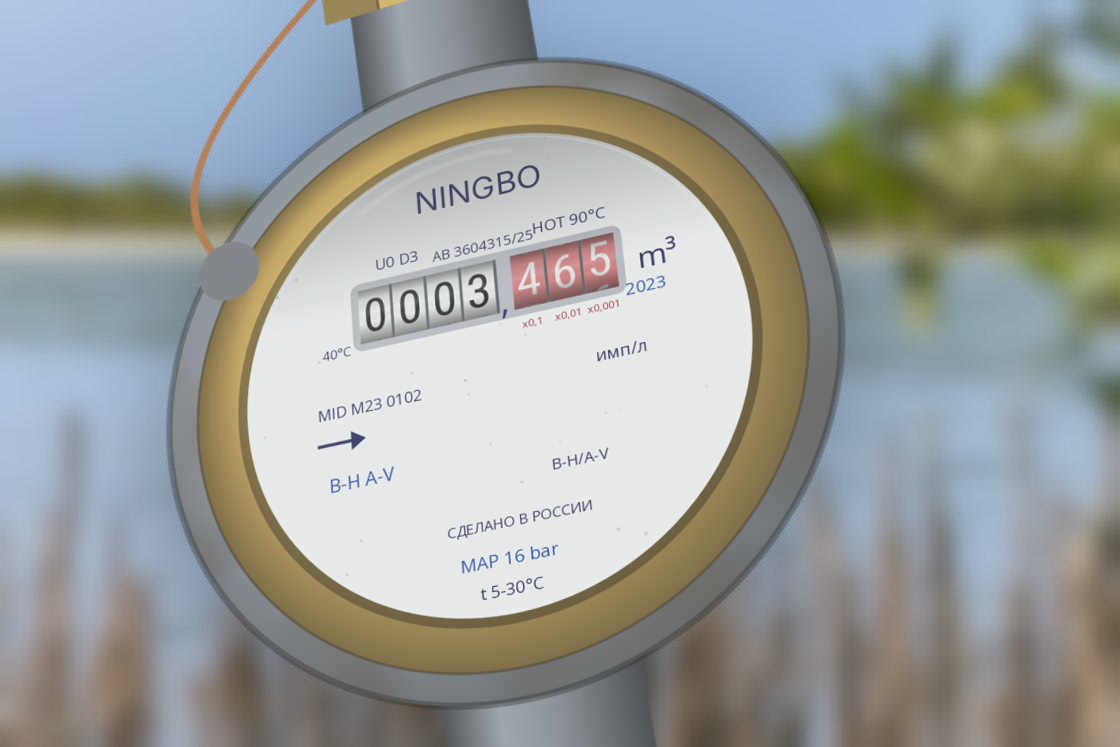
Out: {"value": 3.465, "unit": "m³"}
